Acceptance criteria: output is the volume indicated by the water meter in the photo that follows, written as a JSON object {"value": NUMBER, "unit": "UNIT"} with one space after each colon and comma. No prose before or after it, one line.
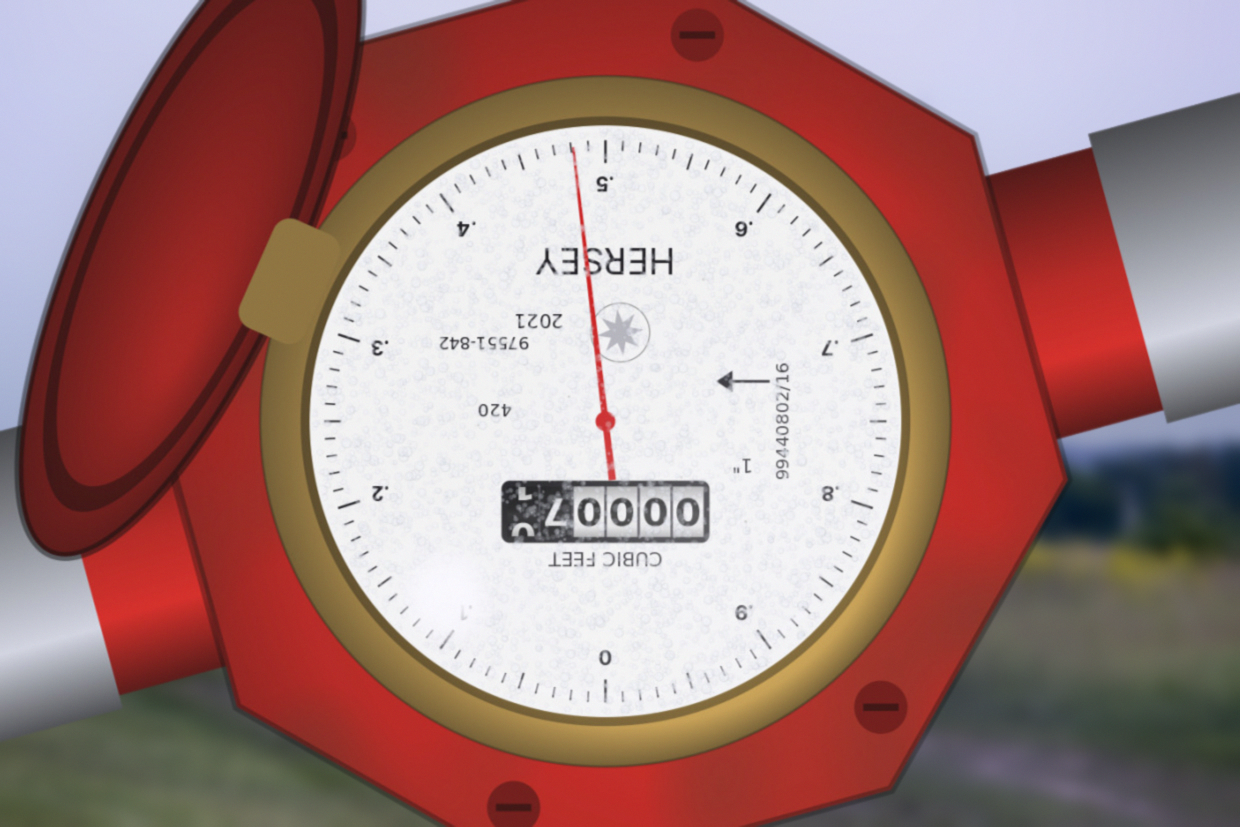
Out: {"value": 70.48, "unit": "ft³"}
